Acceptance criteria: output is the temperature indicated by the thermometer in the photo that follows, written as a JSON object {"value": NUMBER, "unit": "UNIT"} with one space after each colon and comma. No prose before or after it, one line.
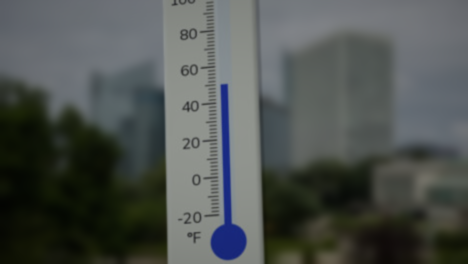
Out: {"value": 50, "unit": "°F"}
